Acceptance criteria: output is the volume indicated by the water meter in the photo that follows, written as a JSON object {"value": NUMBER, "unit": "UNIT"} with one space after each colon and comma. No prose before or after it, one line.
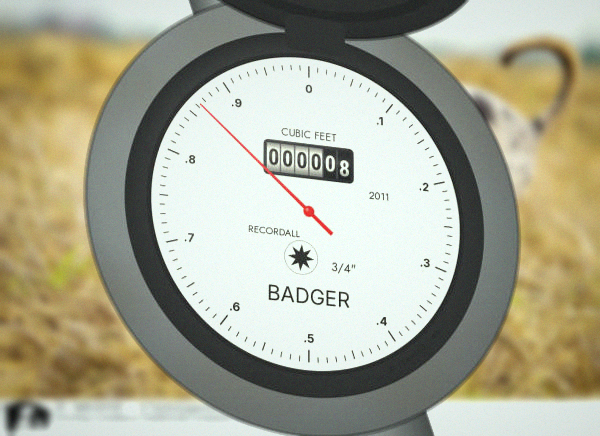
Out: {"value": 7.86, "unit": "ft³"}
